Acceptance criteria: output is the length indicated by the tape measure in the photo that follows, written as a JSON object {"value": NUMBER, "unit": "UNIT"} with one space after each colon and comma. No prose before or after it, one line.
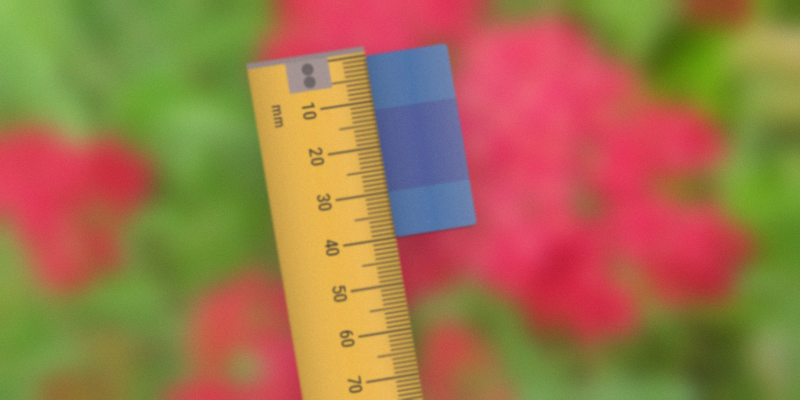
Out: {"value": 40, "unit": "mm"}
